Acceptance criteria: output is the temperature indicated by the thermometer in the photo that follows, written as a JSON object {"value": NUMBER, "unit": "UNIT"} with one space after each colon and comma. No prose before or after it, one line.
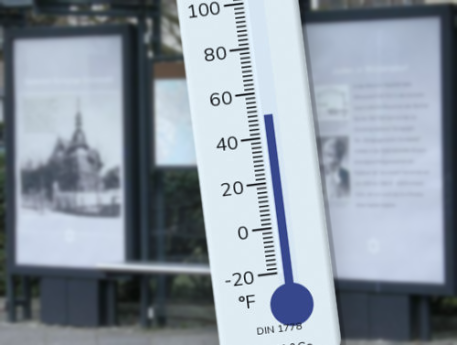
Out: {"value": 50, "unit": "°F"}
